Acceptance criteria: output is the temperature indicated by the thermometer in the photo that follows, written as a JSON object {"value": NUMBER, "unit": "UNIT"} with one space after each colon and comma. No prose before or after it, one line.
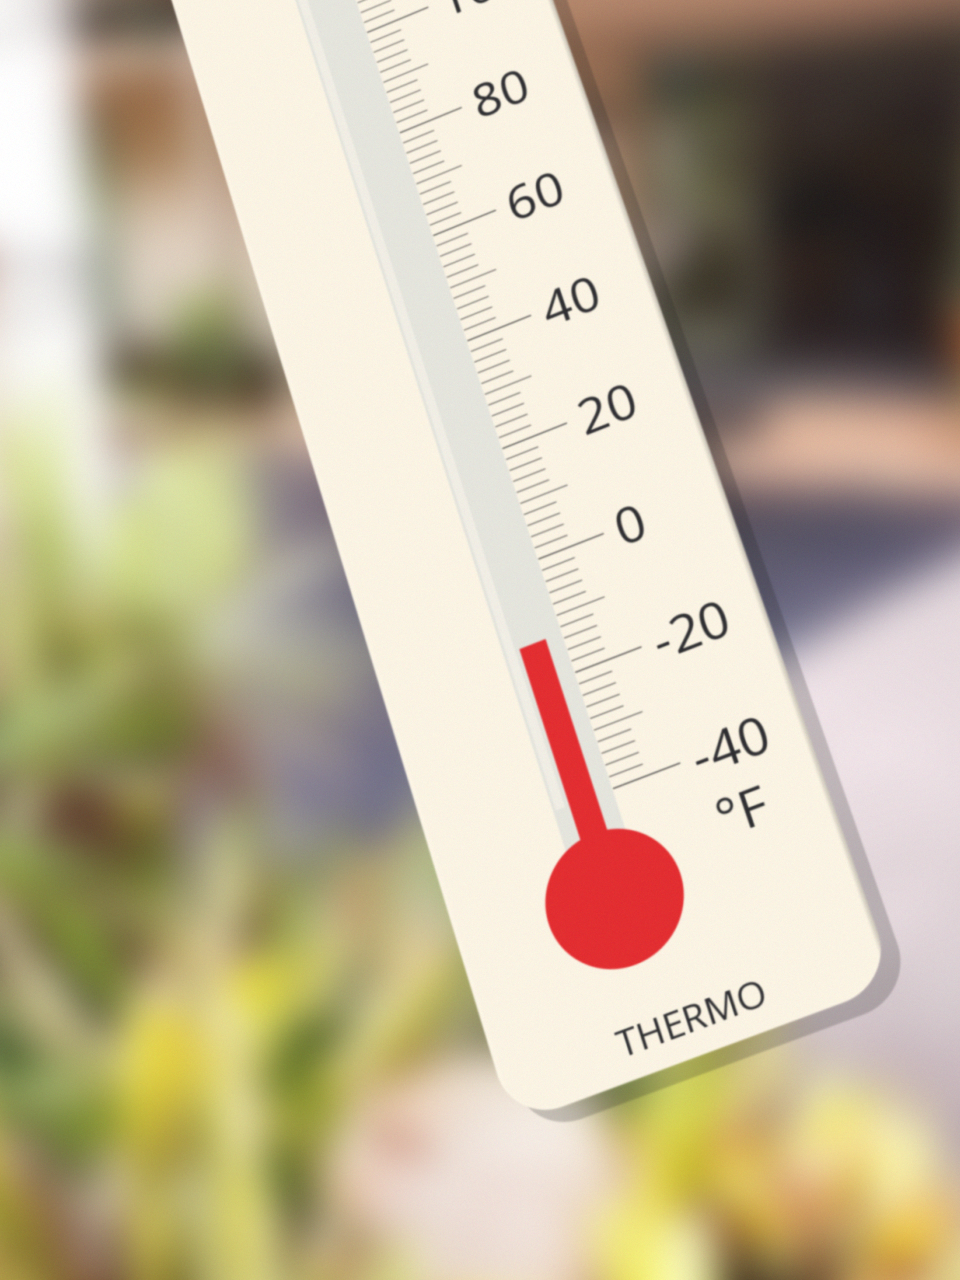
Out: {"value": -13, "unit": "°F"}
